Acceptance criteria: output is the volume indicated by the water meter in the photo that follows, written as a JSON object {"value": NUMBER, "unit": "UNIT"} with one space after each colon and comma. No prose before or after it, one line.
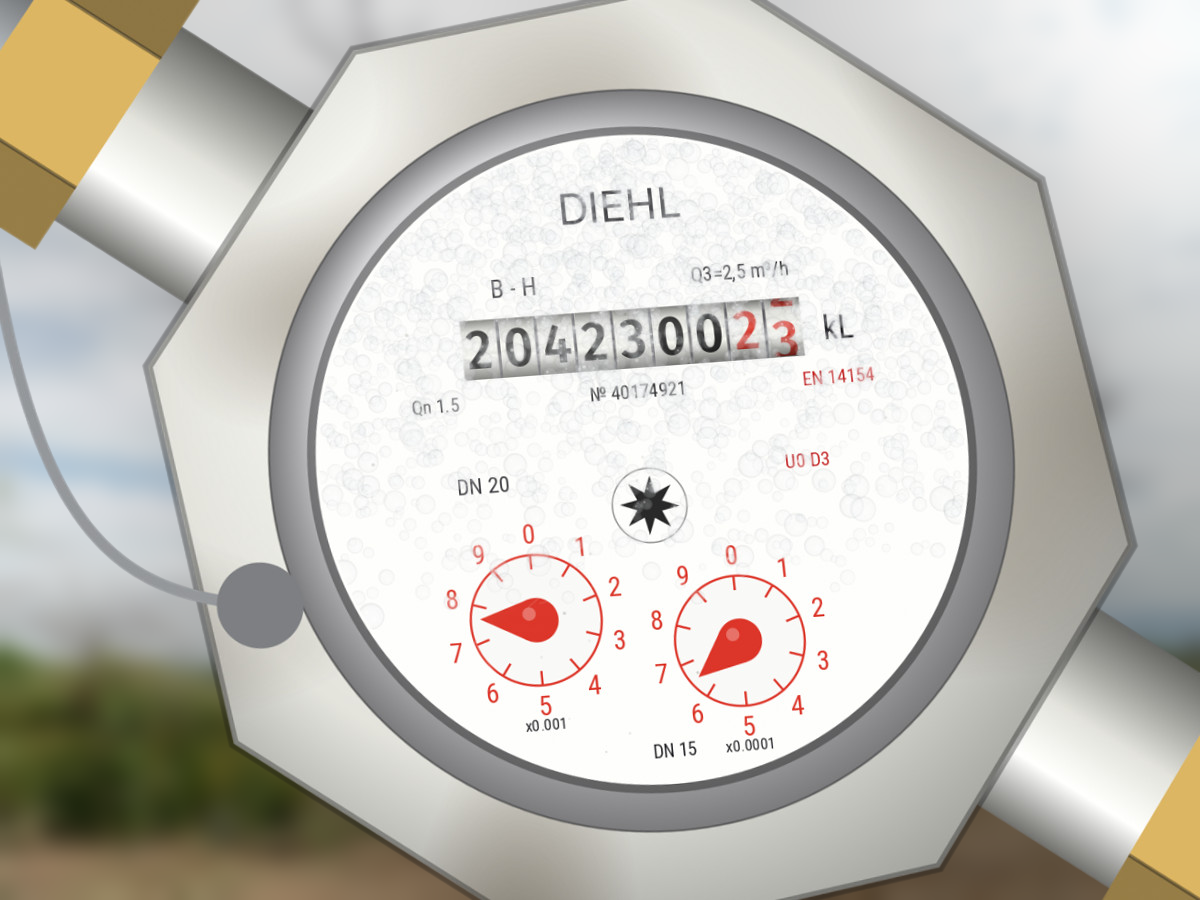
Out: {"value": 2042300.2276, "unit": "kL"}
